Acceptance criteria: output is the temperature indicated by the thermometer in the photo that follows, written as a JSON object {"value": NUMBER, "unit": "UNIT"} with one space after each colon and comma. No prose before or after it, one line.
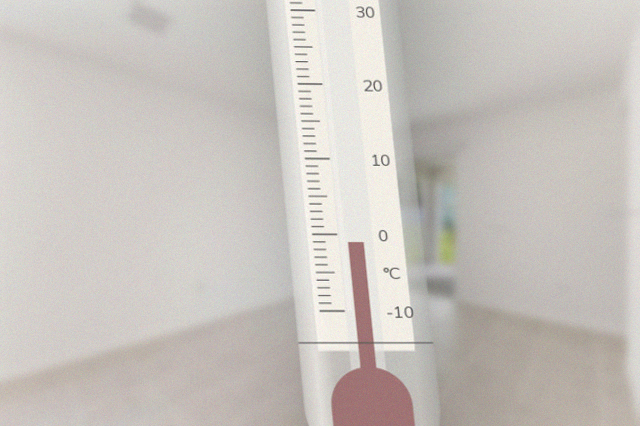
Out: {"value": -1, "unit": "°C"}
